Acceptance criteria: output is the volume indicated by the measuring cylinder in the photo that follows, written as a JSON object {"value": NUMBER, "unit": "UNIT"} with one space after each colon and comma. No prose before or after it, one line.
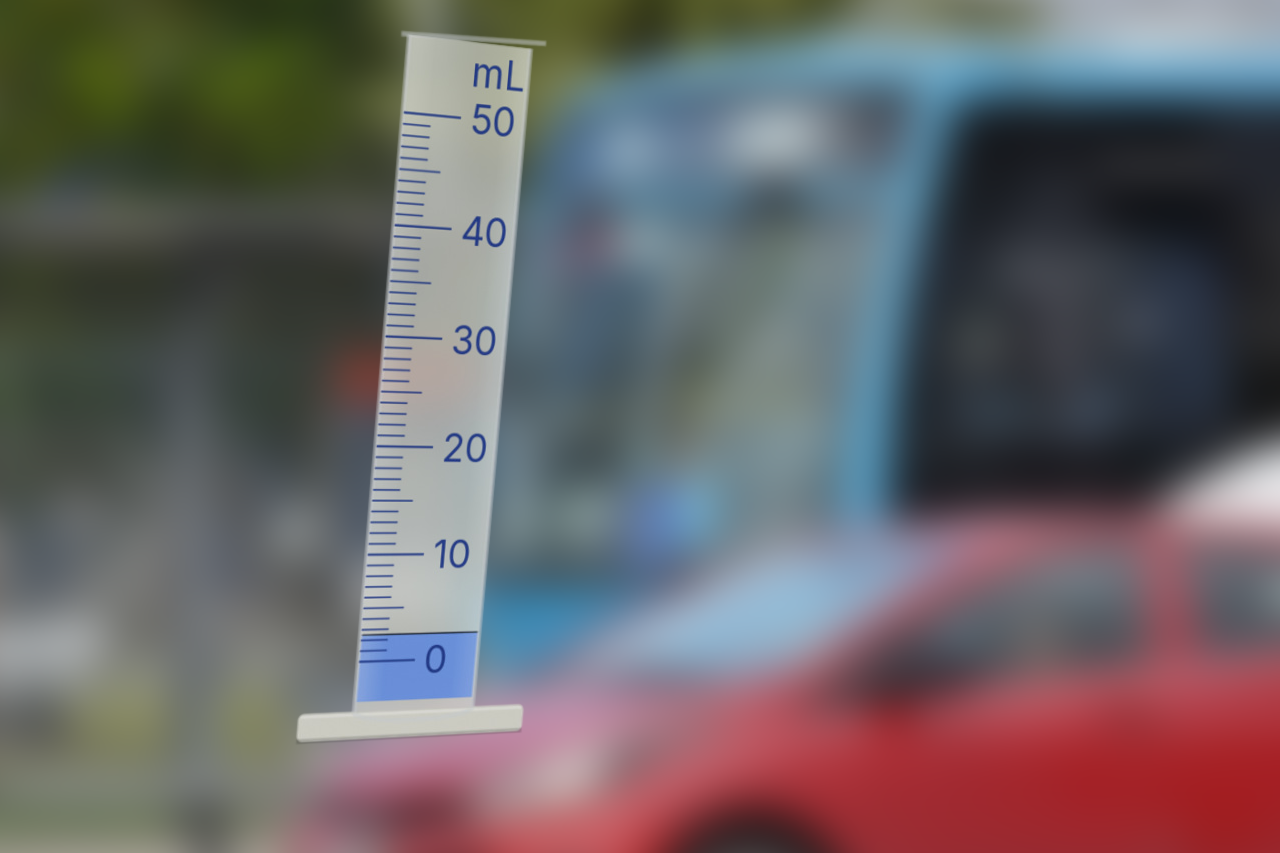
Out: {"value": 2.5, "unit": "mL"}
